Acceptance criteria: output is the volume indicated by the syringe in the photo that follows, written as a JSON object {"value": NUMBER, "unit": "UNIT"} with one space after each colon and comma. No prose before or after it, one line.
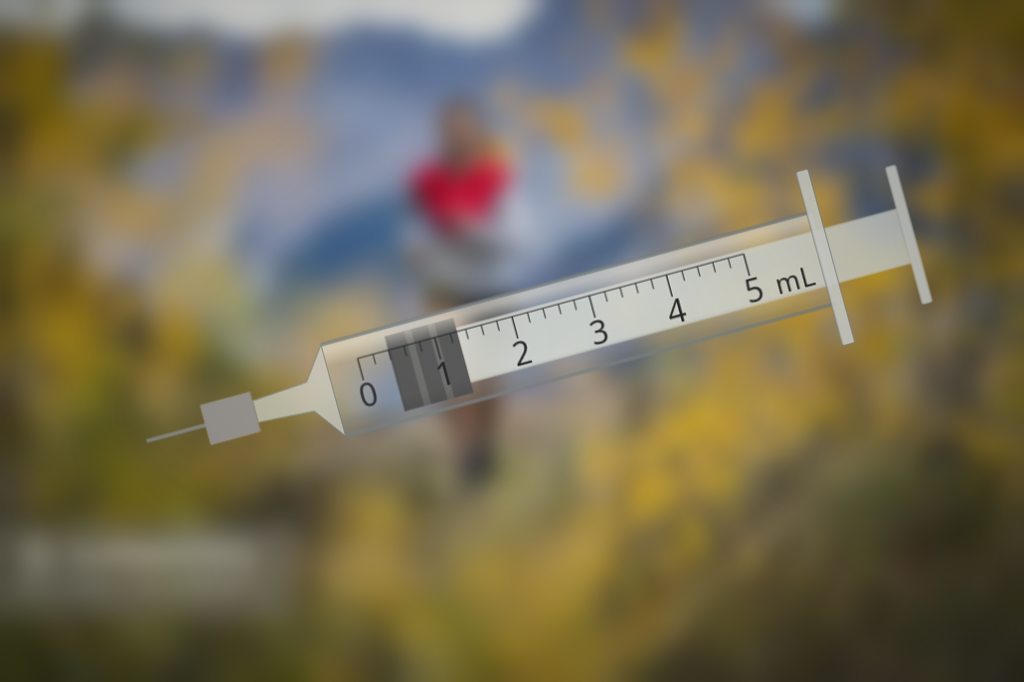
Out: {"value": 0.4, "unit": "mL"}
